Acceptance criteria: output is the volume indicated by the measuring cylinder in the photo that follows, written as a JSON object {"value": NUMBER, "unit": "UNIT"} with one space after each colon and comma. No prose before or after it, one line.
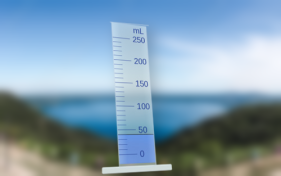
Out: {"value": 40, "unit": "mL"}
